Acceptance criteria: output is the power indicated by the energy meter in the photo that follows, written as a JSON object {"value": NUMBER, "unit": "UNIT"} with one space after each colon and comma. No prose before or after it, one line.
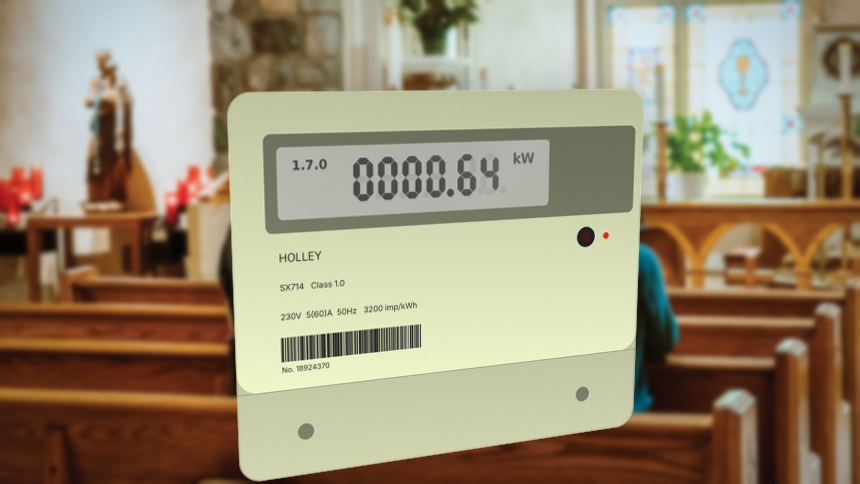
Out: {"value": 0.64, "unit": "kW"}
